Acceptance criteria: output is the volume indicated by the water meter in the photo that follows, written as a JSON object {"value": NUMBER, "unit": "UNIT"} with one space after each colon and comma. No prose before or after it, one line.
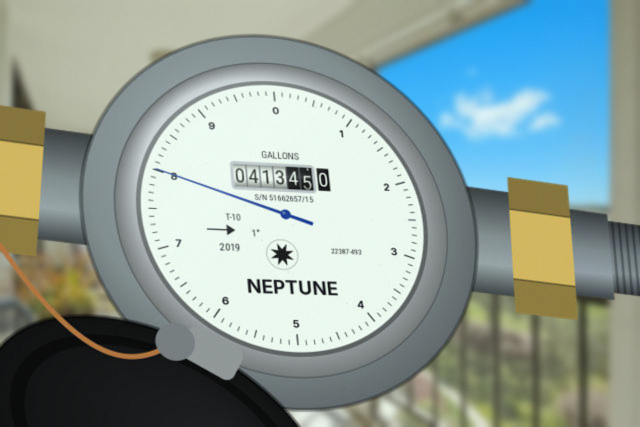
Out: {"value": 413448.0, "unit": "gal"}
